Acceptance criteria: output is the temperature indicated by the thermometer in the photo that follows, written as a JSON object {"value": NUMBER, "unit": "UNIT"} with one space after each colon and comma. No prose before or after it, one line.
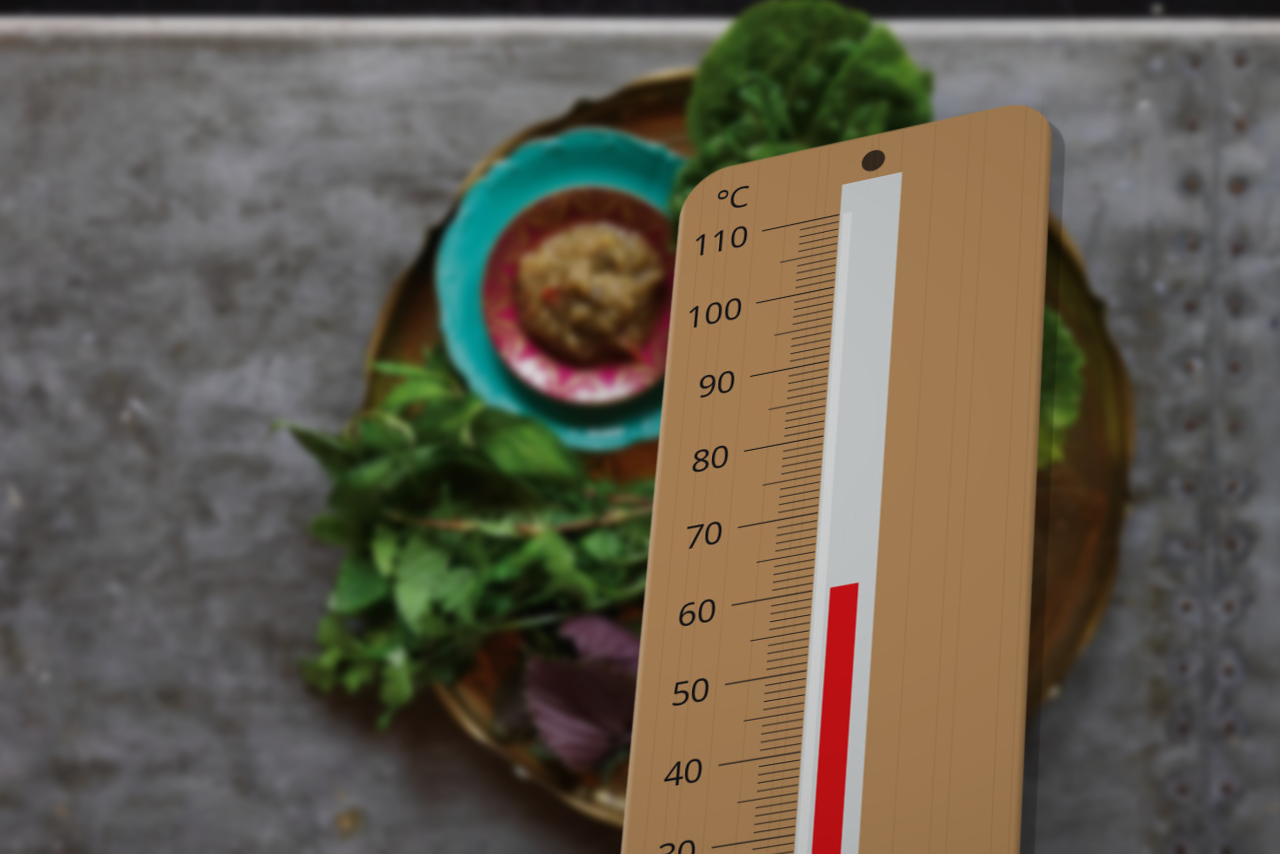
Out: {"value": 60, "unit": "°C"}
